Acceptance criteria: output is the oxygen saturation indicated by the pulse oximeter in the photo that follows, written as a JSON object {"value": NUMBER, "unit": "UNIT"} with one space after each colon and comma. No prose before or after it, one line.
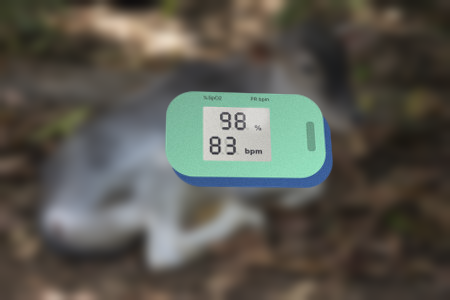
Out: {"value": 98, "unit": "%"}
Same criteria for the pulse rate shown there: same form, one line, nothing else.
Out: {"value": 83, "unit": "bpm"}
